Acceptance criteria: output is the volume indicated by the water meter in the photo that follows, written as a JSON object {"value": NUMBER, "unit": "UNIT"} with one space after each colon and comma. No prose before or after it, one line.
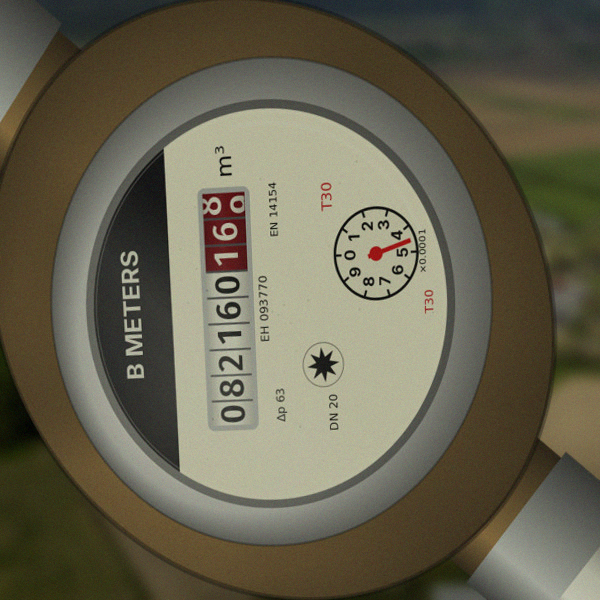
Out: {"value": 82160.1684, "unit": "m³"}
